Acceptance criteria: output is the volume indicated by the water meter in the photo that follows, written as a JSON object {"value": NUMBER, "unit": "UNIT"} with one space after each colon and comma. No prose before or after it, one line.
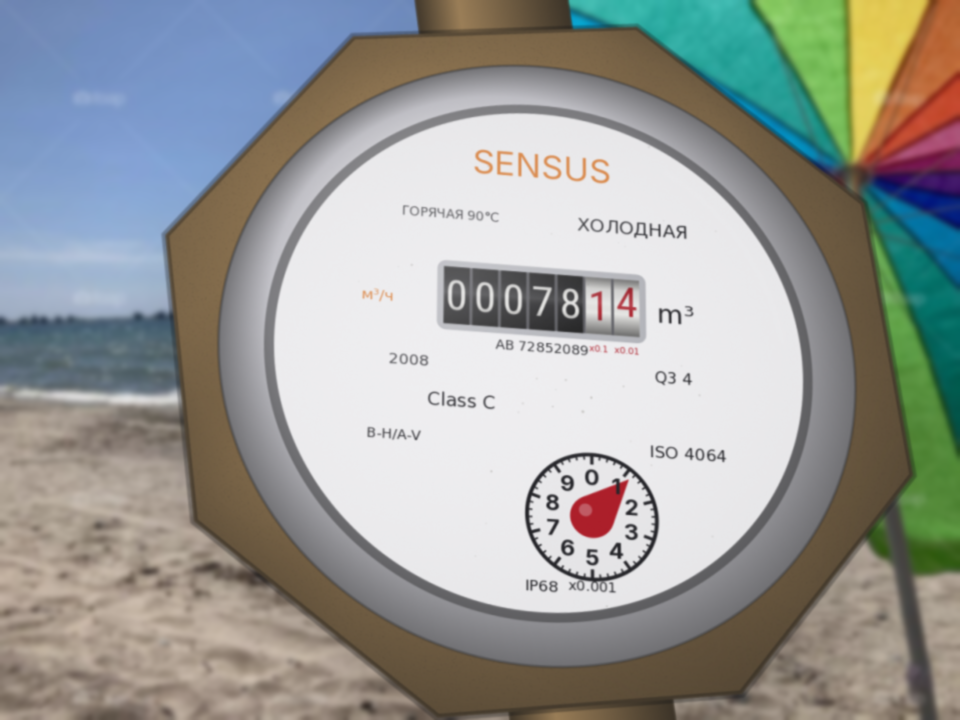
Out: {"value": 78.141, "unit": "m³"}
